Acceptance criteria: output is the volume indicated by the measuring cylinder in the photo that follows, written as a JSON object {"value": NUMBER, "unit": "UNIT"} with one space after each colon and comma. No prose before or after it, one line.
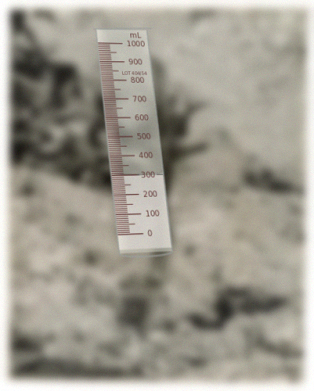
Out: {"value": 300, "unit": "mL"}
